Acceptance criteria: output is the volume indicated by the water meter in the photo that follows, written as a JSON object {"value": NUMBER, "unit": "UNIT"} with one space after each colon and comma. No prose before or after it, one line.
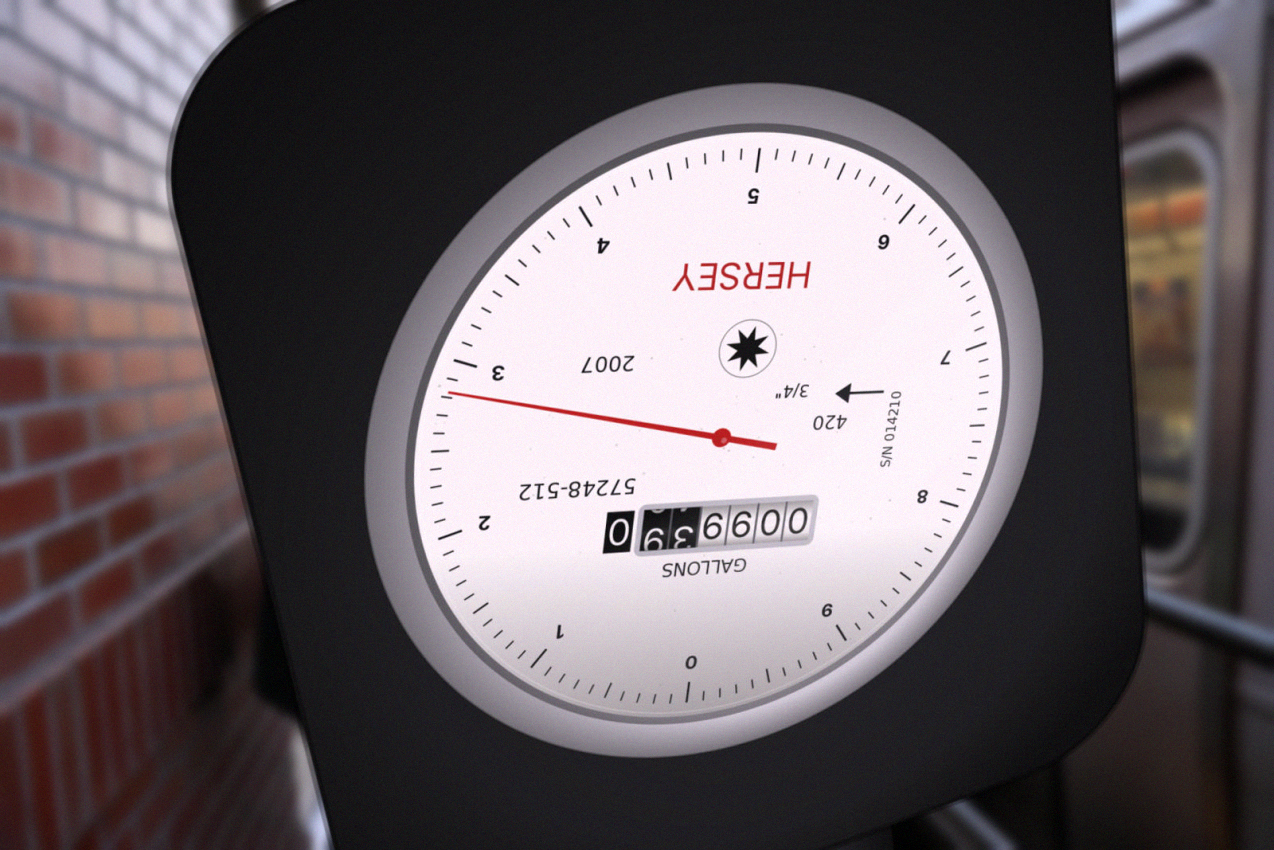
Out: {"value": 99392.8, "unit": "gal"}
